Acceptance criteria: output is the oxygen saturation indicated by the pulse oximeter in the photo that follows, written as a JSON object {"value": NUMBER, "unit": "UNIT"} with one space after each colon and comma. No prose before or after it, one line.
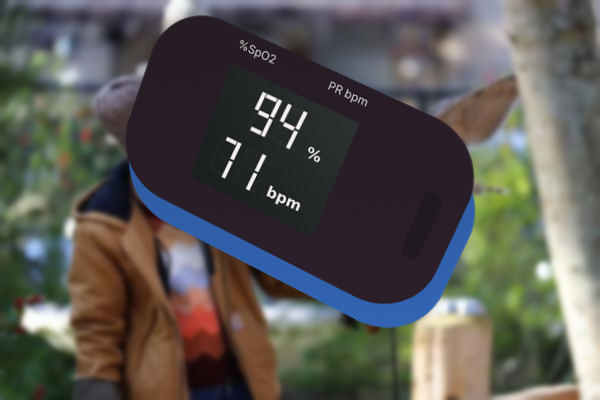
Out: {"value": 94, "unit": "%"}
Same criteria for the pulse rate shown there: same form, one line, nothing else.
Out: {"value": 71, "unit": "bpm"}
